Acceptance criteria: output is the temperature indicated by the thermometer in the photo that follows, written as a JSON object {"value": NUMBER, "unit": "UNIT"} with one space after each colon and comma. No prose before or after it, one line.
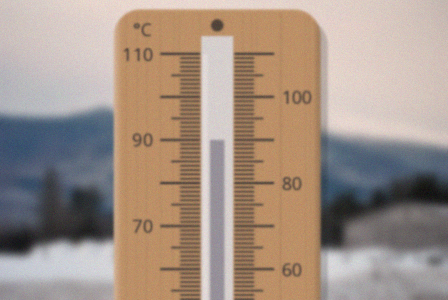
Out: {"value": 90, "unit": "°C"}
